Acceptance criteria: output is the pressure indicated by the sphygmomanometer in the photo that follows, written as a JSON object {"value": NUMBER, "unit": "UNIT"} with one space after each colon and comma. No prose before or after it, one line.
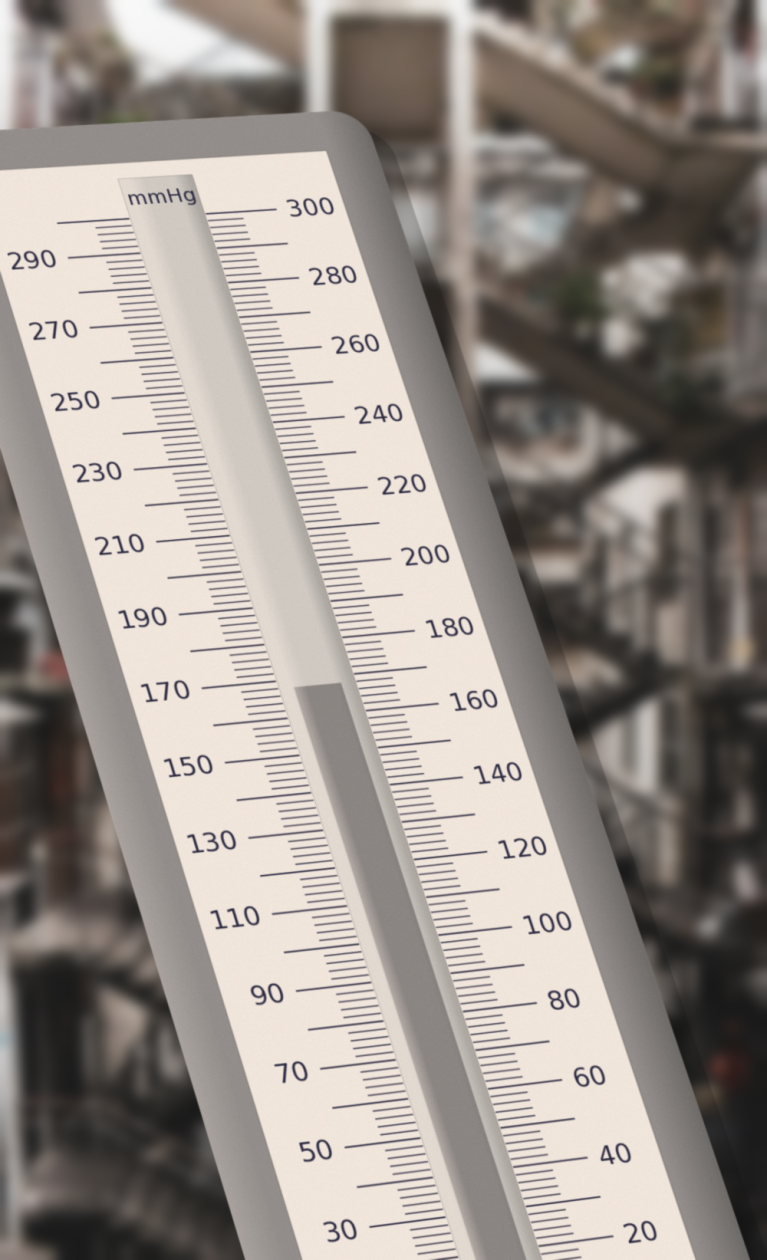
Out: {"value": 168, "unit": "mmHg"}
